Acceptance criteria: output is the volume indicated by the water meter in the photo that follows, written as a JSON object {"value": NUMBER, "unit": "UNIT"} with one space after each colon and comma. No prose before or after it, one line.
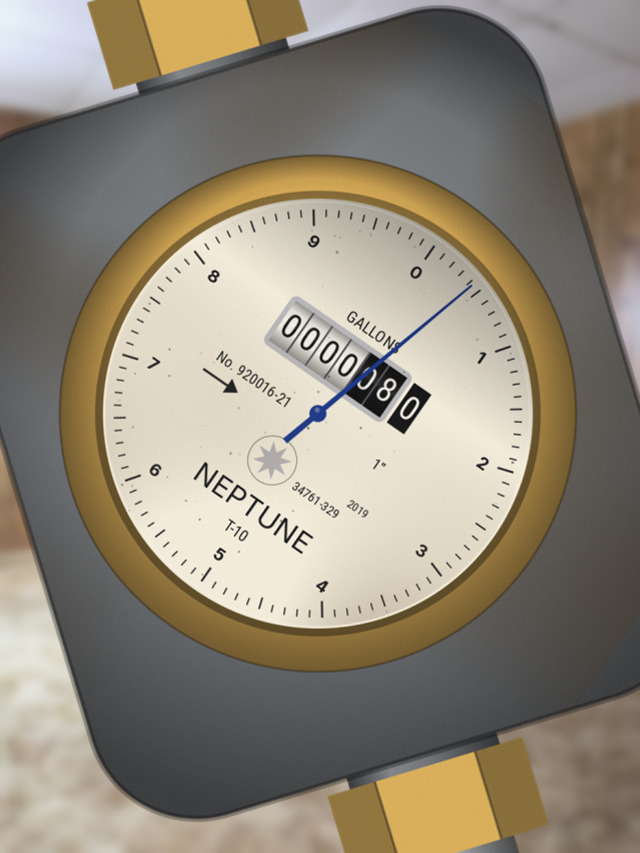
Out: {"value": 80.4, "unit": "gal"}
